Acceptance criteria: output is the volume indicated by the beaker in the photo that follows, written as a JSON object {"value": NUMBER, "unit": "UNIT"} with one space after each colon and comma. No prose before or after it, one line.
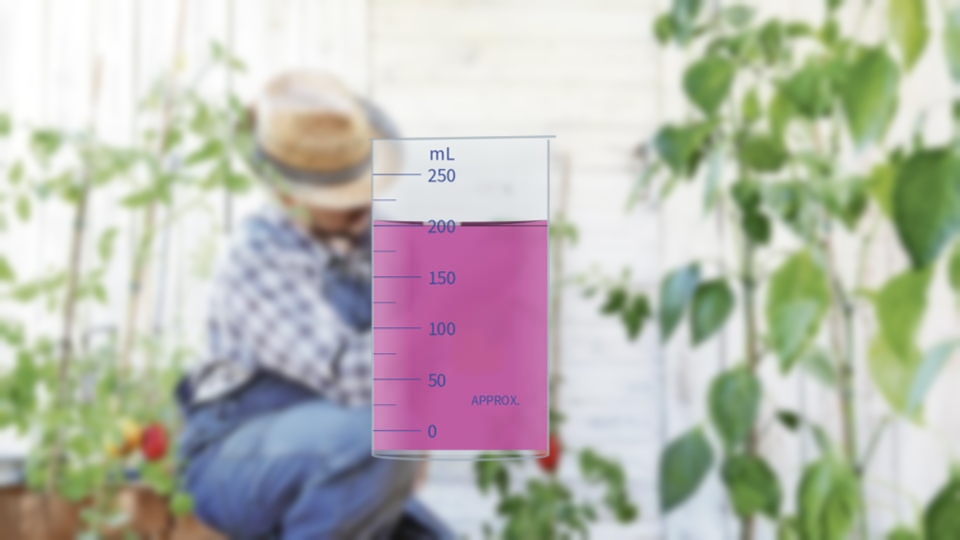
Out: {"value": 200, "unit": "mL"}
